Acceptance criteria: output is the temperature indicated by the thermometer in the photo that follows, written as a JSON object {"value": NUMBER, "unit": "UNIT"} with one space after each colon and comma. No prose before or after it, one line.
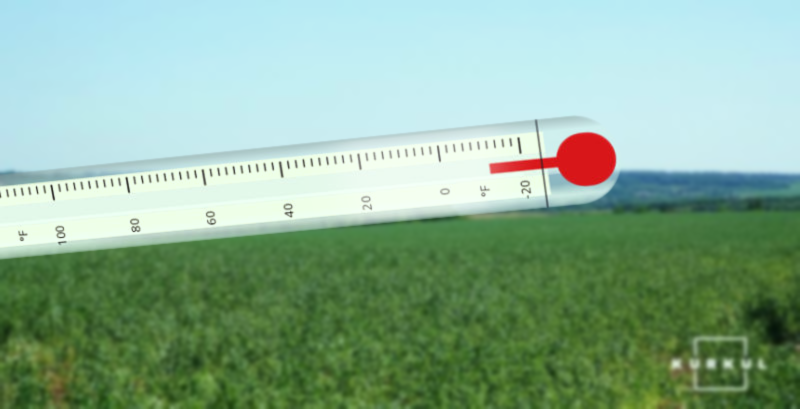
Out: {"value": -12, "unit": "°F"}
